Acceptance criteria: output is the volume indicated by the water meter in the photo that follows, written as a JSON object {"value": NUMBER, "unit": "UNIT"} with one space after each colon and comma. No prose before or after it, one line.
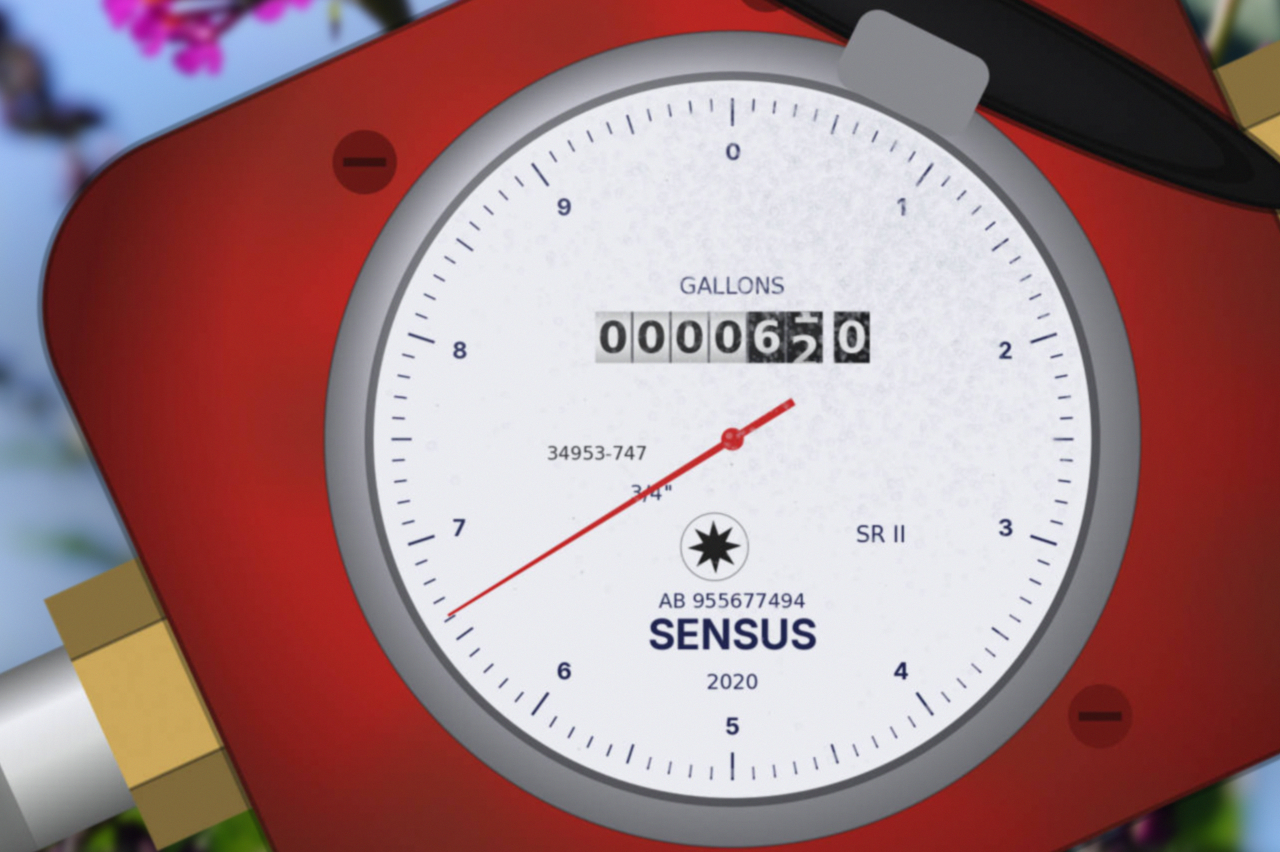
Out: {"value": 616.6, "unit": "gal"}
